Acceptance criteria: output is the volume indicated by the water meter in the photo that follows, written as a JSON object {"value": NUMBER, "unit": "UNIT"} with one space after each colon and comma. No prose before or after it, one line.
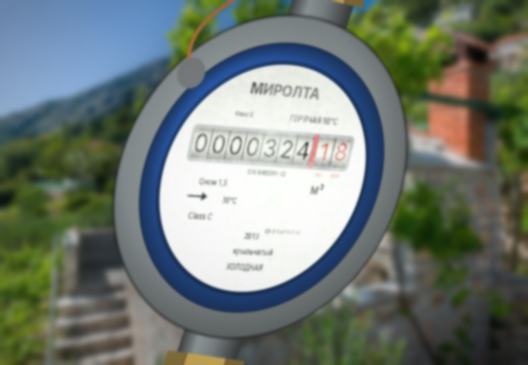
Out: {"value": 324.18, "unit": "m³"}
